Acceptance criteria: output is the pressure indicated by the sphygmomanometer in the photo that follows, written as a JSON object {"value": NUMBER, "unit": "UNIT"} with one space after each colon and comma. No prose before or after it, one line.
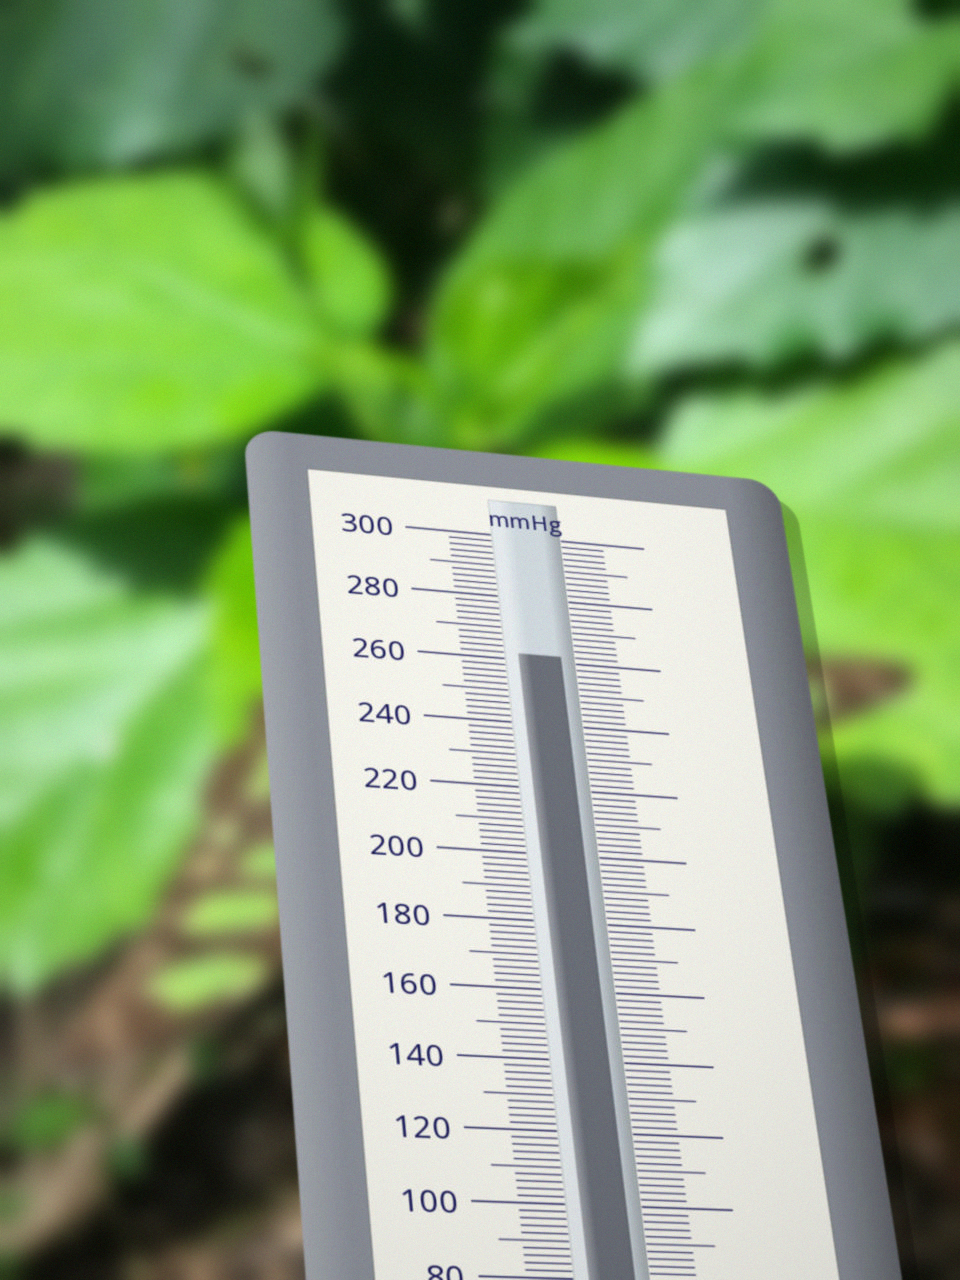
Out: {"value": 262, "unit": "mmHg"}
